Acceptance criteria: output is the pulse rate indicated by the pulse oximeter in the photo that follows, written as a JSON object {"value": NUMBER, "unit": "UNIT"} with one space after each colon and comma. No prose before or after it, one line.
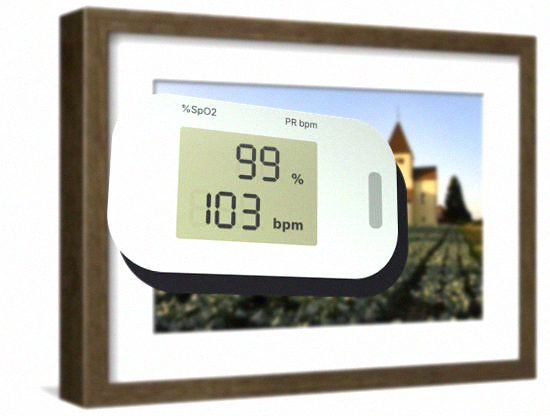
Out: {"value": 103, "unit": "bpm"}
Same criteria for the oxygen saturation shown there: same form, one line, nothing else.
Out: {"value": 99, "unit": "%"}
